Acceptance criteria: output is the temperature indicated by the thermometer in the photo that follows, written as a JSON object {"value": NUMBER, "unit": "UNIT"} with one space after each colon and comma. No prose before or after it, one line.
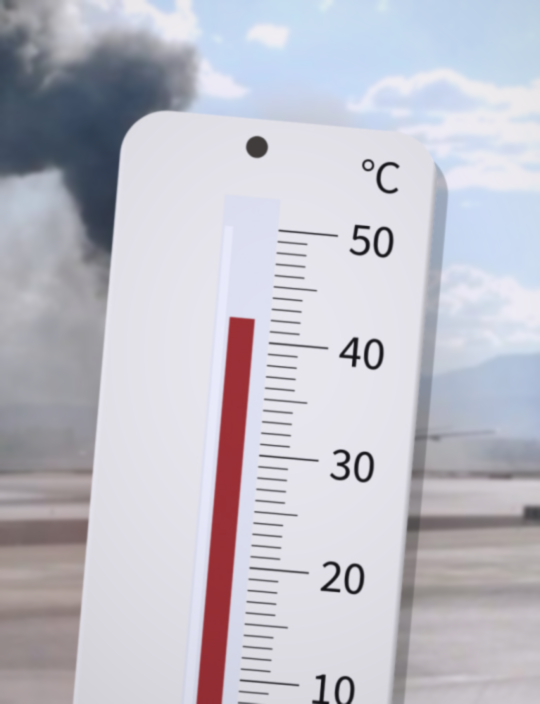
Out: {"value": 42, "unit": "°C"}
